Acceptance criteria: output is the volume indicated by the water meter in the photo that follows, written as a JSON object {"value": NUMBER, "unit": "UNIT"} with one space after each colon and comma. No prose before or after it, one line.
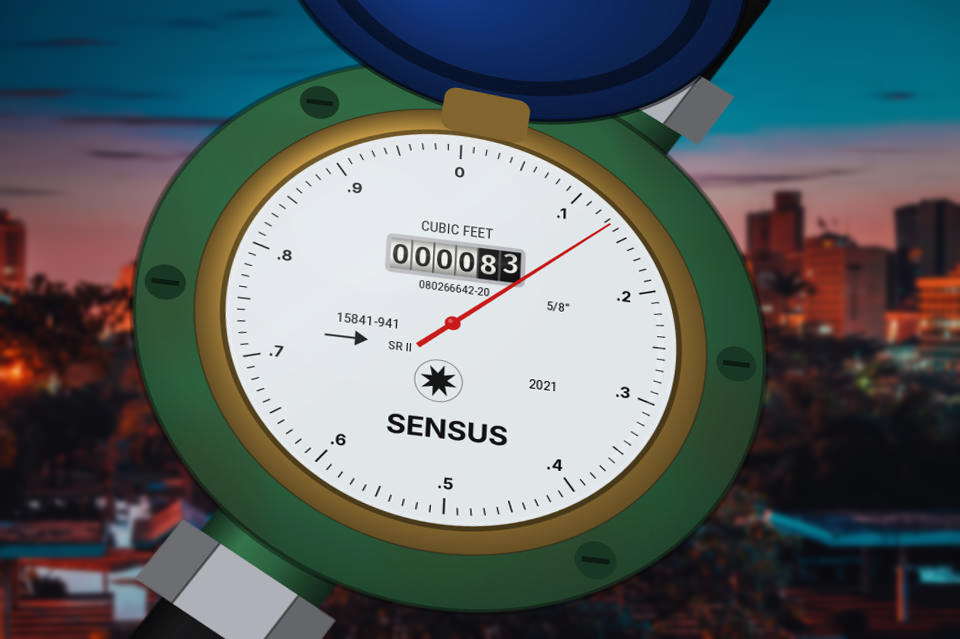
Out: {"value": 83.13, "unit": "ft³"}
